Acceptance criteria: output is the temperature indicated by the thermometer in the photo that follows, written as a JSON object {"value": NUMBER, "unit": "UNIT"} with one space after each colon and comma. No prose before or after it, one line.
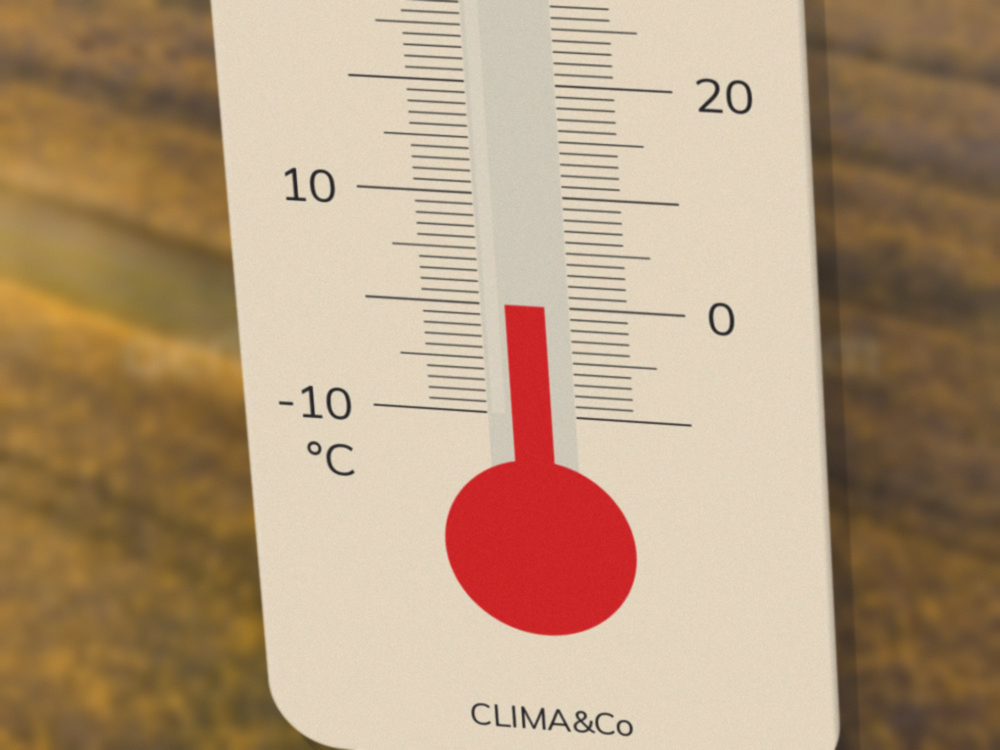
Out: {"value": 0, "unit": "°C"}
